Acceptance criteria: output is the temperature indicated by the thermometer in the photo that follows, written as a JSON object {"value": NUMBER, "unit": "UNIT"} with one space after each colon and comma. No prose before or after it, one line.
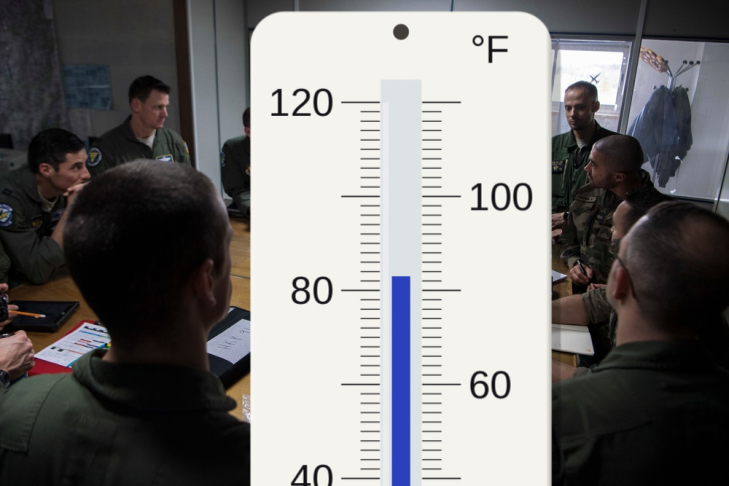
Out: {"value": 83, "unit": "°F"}
